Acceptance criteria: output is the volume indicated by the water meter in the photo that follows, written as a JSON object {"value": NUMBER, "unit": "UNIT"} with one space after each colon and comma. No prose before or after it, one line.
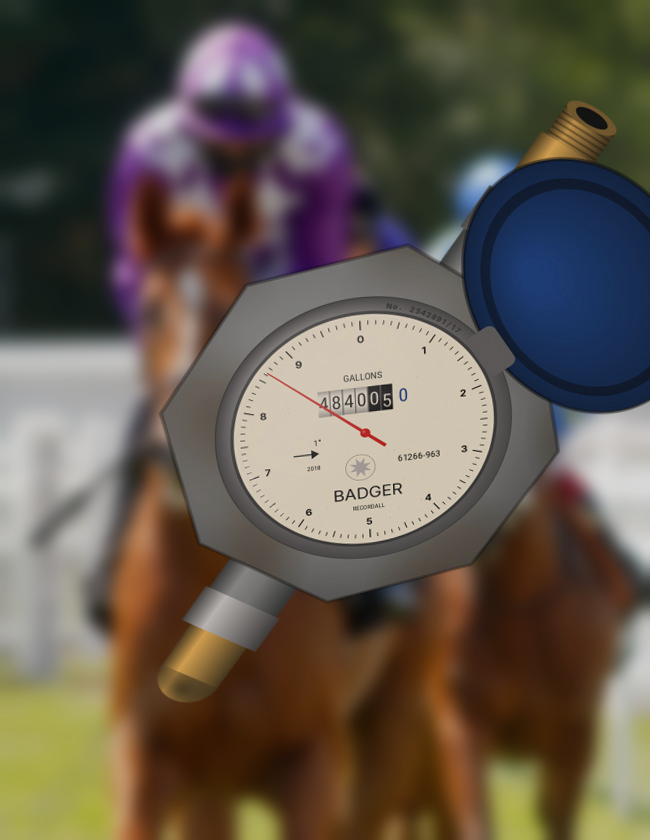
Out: {"value": 4840048.6, "unit": "gal"}
